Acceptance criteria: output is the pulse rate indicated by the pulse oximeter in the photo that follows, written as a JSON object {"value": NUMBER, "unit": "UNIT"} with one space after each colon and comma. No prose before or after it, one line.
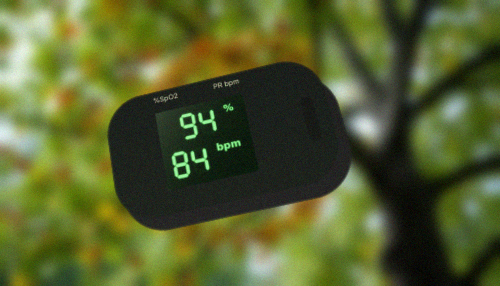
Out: {"value": 84, "unit": "bpm"}
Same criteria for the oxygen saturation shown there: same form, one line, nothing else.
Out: {"value": 94, "unit": "%"}
